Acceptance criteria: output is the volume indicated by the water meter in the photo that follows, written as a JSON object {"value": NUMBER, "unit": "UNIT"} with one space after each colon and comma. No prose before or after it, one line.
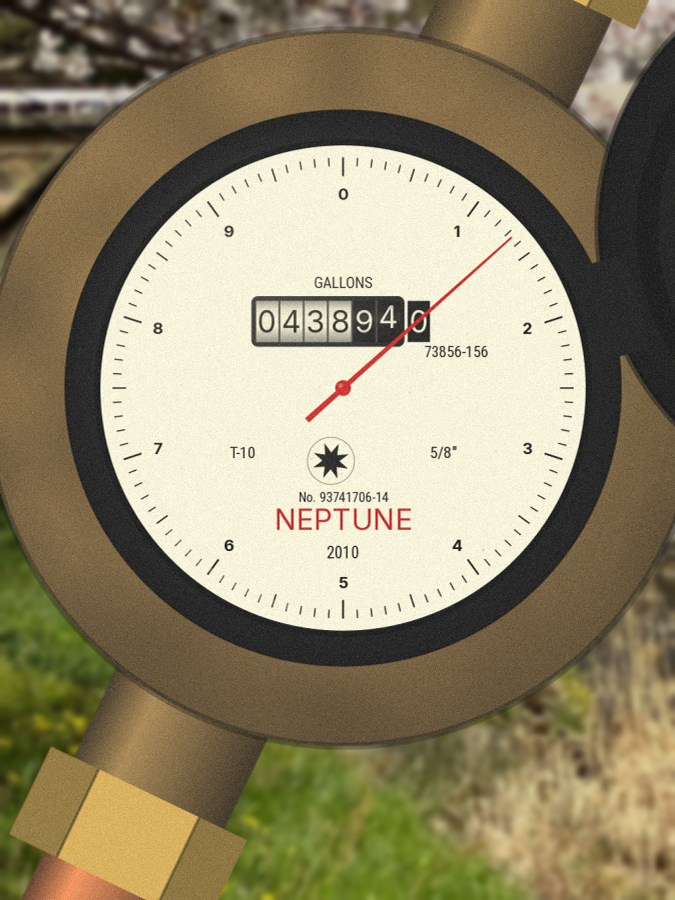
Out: {"value": 438941.3, "unit": "gal"}
